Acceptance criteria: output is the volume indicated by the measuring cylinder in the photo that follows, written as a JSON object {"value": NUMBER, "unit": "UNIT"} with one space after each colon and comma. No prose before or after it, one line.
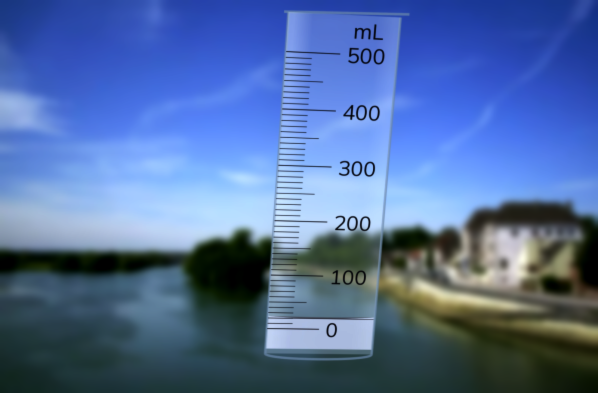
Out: {"value": 20, "unit": "mL"}
